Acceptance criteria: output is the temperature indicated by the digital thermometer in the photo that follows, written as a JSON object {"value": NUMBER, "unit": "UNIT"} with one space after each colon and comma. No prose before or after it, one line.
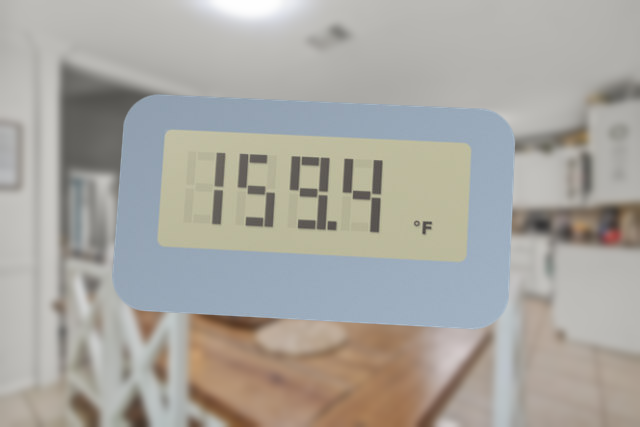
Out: {"value": 159.4, "unit": "°F"}
